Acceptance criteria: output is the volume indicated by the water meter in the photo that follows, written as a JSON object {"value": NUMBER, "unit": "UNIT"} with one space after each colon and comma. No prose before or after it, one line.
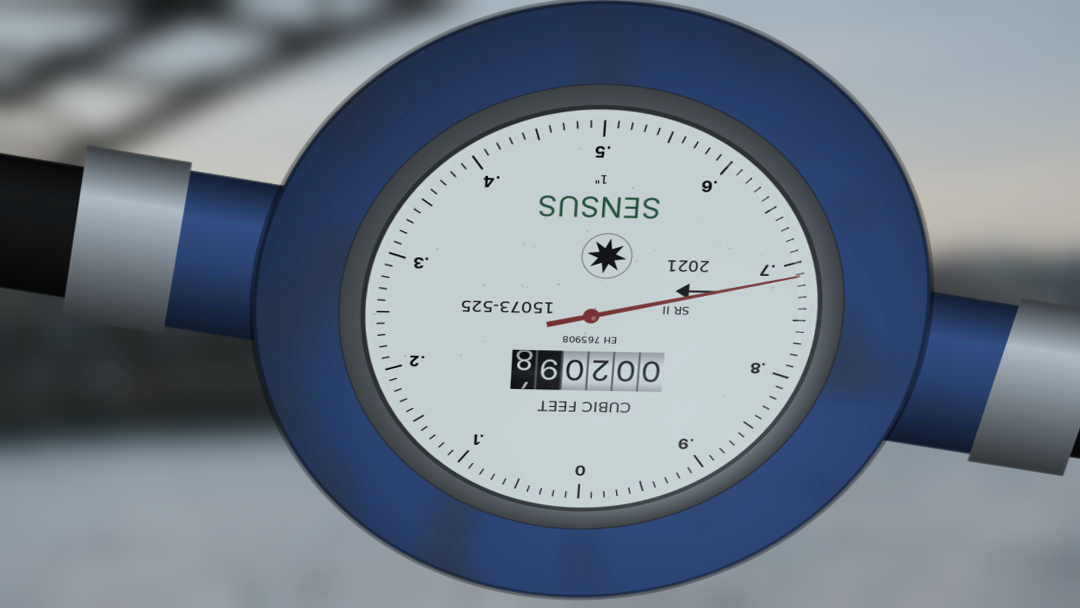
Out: {"value": 2097.71, "unit": "ft³"}
